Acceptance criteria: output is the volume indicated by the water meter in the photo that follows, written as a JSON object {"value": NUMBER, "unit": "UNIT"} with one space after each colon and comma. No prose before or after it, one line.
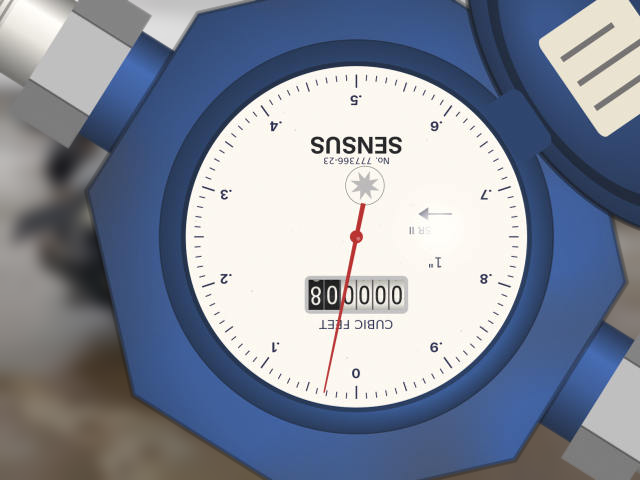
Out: {"value": 8.03, "unit": "ft³"}
